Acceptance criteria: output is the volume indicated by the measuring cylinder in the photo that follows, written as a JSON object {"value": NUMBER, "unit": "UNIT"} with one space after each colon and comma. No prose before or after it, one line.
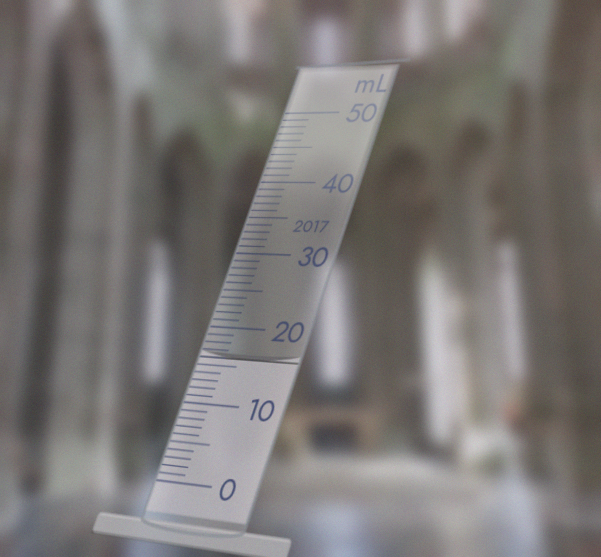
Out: {"value": 16, "unit": "mL"}
